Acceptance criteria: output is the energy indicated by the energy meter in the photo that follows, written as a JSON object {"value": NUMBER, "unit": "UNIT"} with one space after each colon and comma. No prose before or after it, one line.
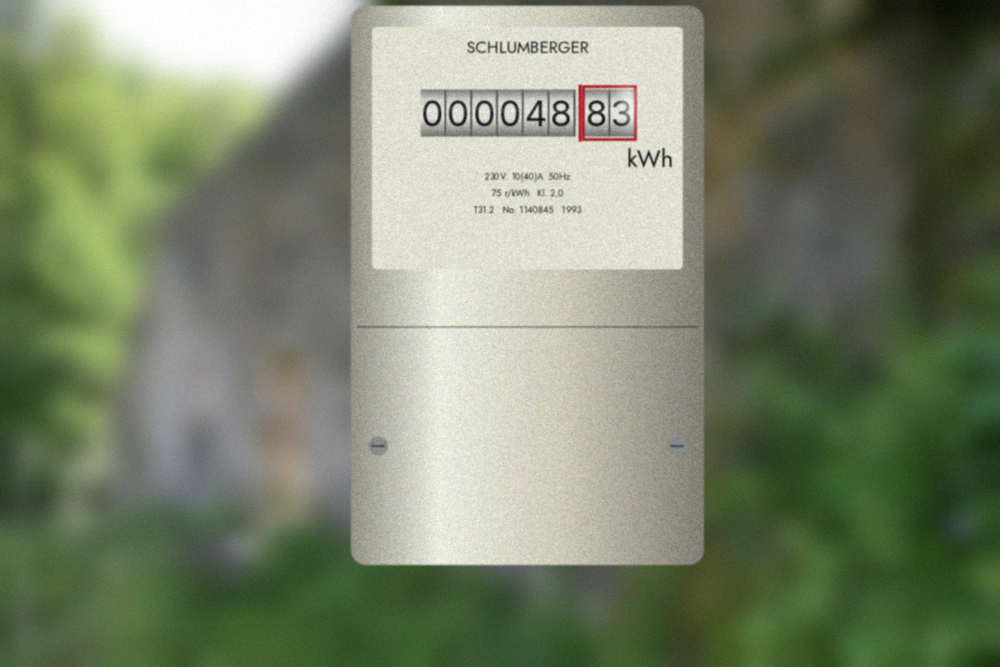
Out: {"value": 48.83, "unit": "kWh"}
